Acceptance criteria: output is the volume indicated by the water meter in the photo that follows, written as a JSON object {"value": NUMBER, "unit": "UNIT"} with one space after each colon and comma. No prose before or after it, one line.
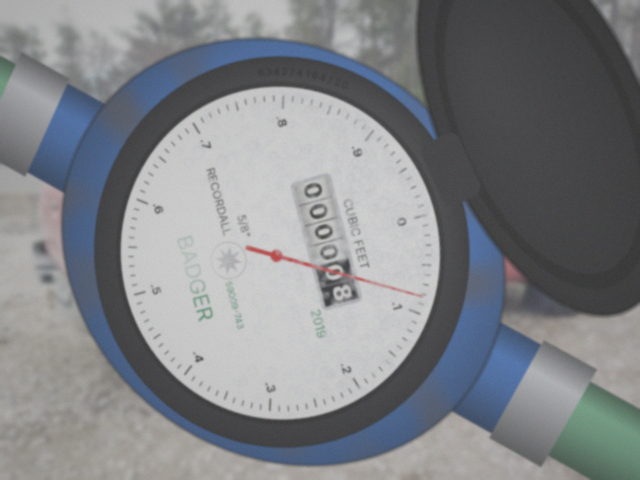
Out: {"value": 8.08, "unit": "ft³"}
